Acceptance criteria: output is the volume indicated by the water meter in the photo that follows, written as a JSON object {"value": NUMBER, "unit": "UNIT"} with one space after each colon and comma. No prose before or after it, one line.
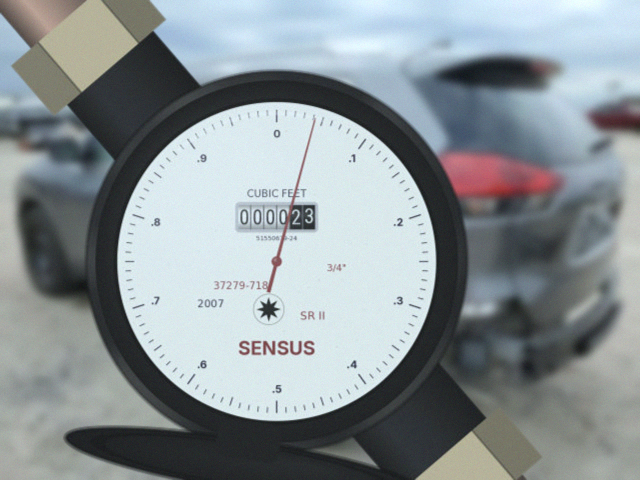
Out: {"value": 23.04, "unit": "ft³"}
